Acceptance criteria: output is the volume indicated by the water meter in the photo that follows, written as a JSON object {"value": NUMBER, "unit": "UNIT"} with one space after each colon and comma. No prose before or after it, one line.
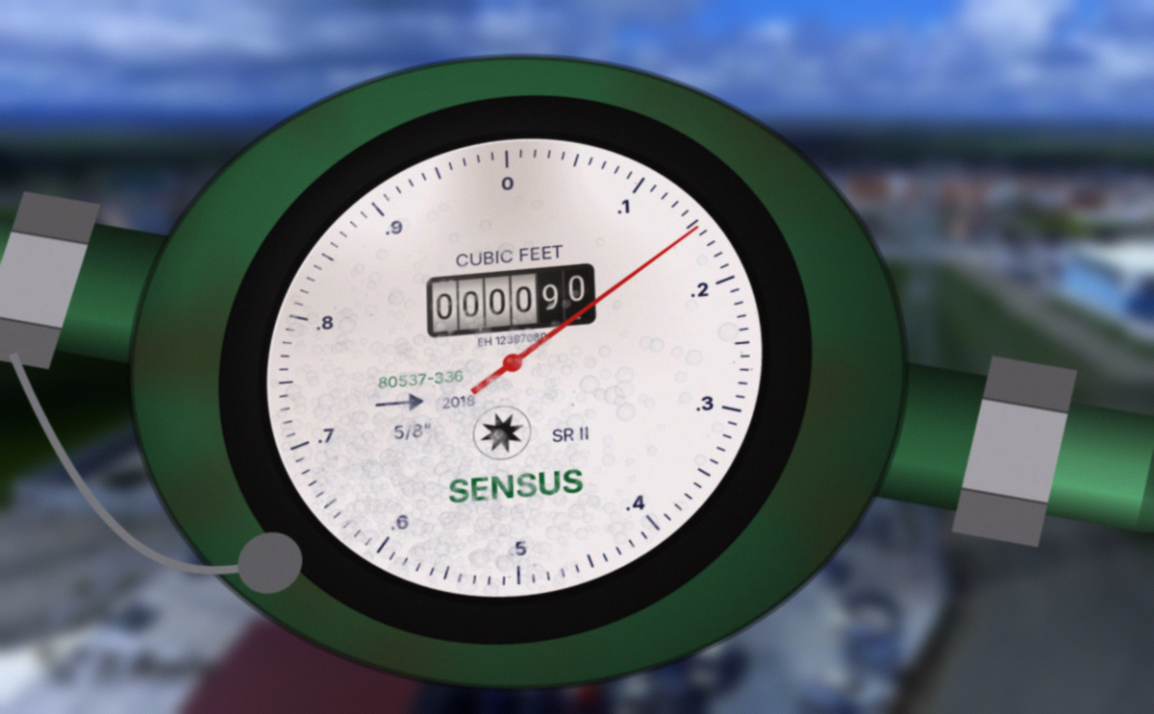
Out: {"value": 90.15, "unit": "ft³"}
